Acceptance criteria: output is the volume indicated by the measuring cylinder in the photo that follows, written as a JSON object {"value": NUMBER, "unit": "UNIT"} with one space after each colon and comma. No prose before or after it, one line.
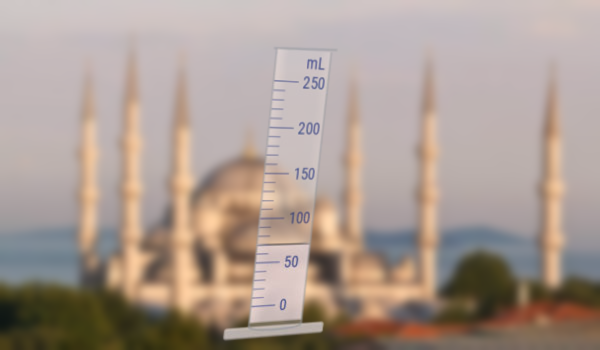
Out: {"value": 70, "unit": "mL"}
